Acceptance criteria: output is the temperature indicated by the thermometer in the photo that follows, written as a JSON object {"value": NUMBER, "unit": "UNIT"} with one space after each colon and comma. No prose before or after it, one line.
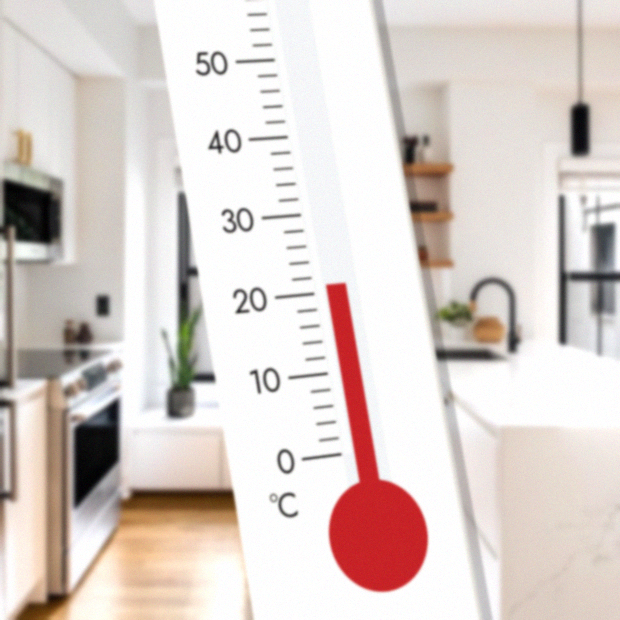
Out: {"value": 21, "unit": "°C"}
